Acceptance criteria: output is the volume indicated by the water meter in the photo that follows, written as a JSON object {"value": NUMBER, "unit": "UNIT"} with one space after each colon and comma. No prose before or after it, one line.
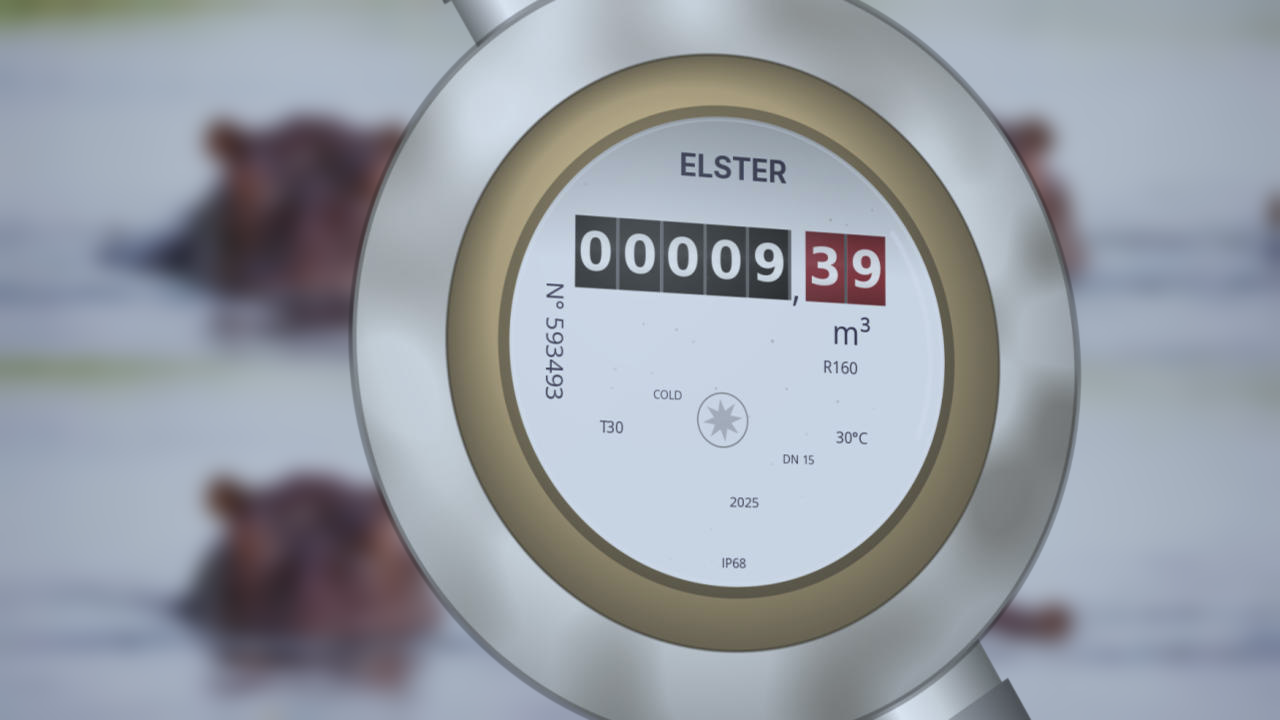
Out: {"value": 9.39, "unit": "m³"}
